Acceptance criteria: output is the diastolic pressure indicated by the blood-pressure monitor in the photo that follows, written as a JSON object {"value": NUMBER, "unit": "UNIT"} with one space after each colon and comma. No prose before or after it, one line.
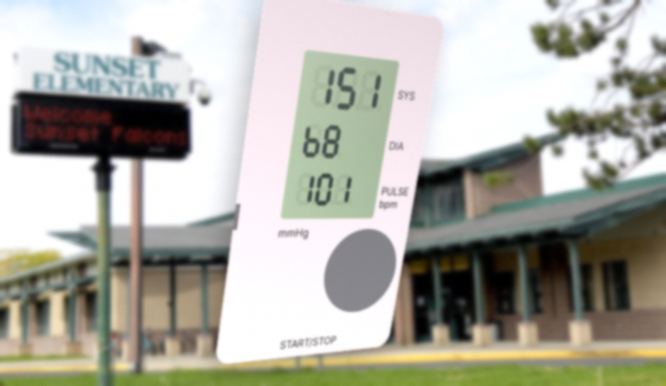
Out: {"value": 68, "unit": "mmHg"}
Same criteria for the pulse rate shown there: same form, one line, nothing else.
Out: {"value": 101, "unit": "bpm"}
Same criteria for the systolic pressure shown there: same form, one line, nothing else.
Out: {"value": 151, "unit": "mmHg"}
